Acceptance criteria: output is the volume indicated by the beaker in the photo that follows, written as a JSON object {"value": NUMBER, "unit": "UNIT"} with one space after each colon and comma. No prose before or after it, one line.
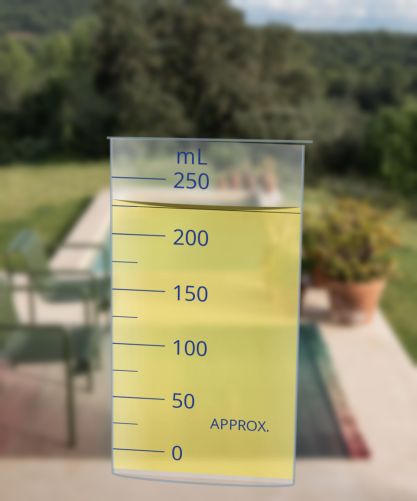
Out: {"value": 225, "unit": "mL"}
